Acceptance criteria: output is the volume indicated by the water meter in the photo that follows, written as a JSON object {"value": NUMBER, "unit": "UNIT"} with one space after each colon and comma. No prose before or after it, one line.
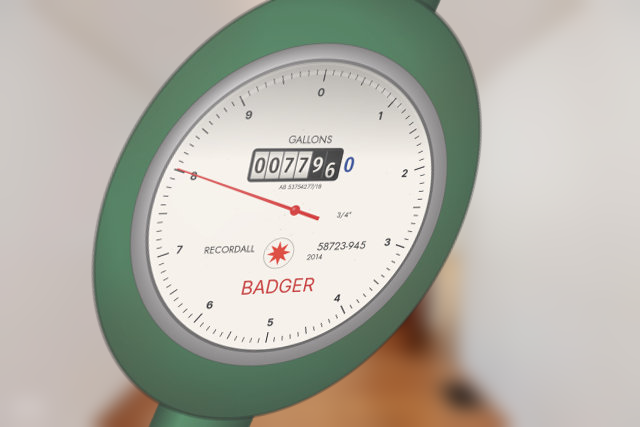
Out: {"value": 77958.0, "unit": "gal"}
